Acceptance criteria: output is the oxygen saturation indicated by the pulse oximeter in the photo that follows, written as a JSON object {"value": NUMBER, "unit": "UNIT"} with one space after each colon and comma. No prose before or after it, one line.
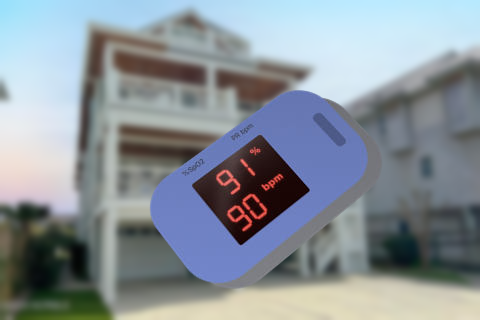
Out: {"value": 91, "unit": "%"}
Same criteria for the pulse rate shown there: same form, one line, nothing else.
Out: {"value": 90, "unit": "bpm"}
